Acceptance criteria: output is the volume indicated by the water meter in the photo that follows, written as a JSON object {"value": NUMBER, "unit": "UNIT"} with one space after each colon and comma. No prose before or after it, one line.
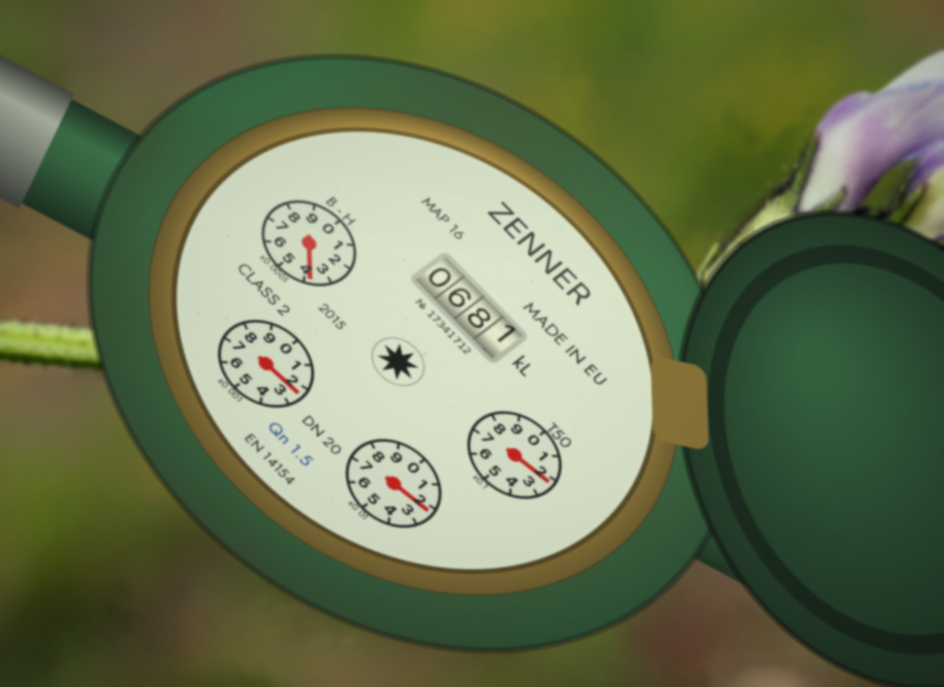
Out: {"value": 681.2223, "unit": "kL"}
